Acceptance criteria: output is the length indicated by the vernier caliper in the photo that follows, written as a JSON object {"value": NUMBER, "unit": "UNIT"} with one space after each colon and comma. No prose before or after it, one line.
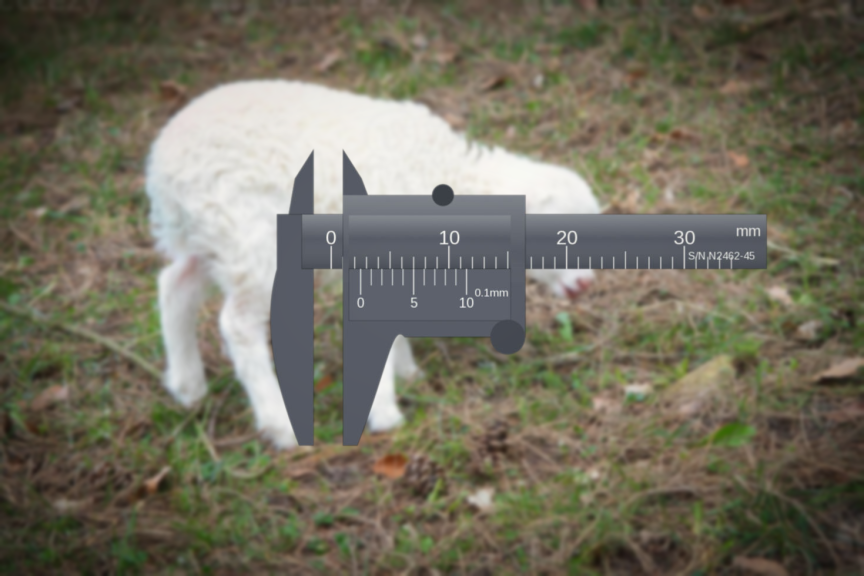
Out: {"value": 2.5, "unit": "mm"}
